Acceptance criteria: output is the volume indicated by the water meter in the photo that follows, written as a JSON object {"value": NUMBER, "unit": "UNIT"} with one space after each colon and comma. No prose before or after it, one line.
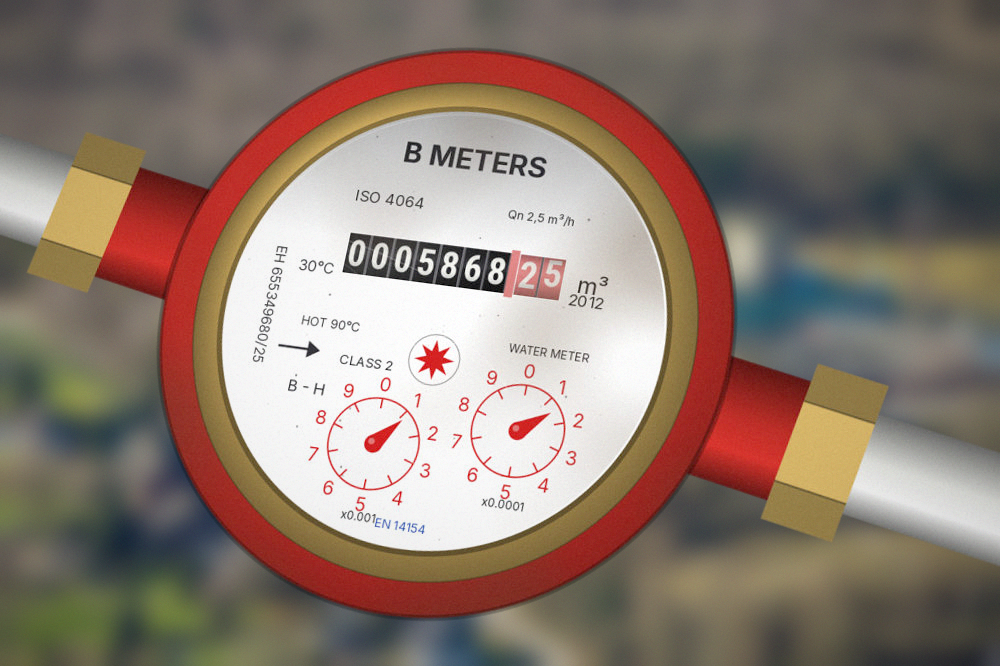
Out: {"value": 5868.2511, "unit": "m³"}
